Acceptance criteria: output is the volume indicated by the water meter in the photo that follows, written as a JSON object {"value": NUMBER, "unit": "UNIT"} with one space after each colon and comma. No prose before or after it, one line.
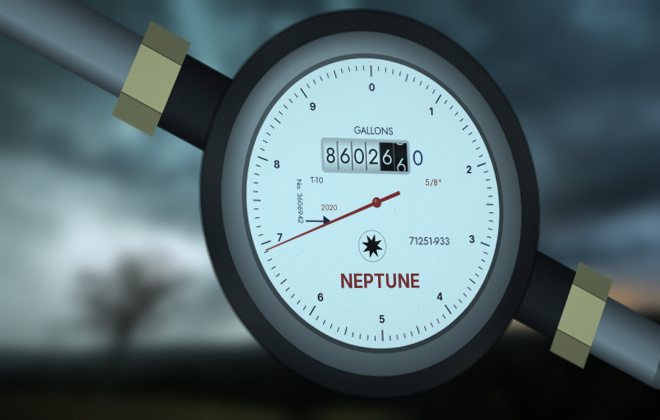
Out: {"value": 8602656.9, "unit": "gal"}
